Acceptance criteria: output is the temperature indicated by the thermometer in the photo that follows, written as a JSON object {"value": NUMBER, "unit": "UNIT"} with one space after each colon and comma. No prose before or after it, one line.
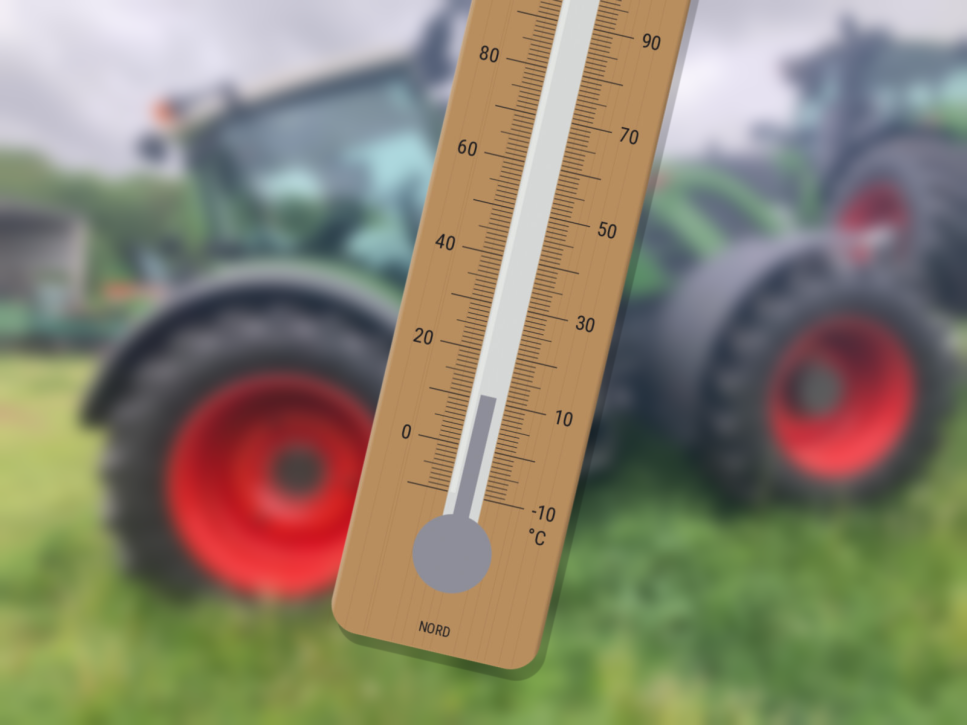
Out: {"value": 11, "unit": "°C"}
